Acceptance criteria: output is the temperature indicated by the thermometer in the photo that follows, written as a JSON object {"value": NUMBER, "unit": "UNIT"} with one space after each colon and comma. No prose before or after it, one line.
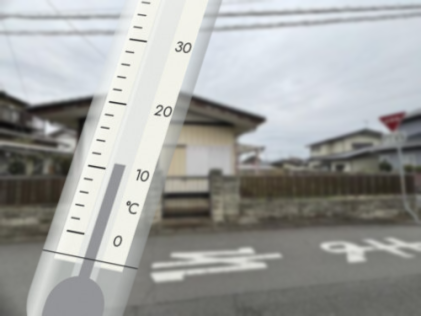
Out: {"value": 11, "unit": "°C"}
